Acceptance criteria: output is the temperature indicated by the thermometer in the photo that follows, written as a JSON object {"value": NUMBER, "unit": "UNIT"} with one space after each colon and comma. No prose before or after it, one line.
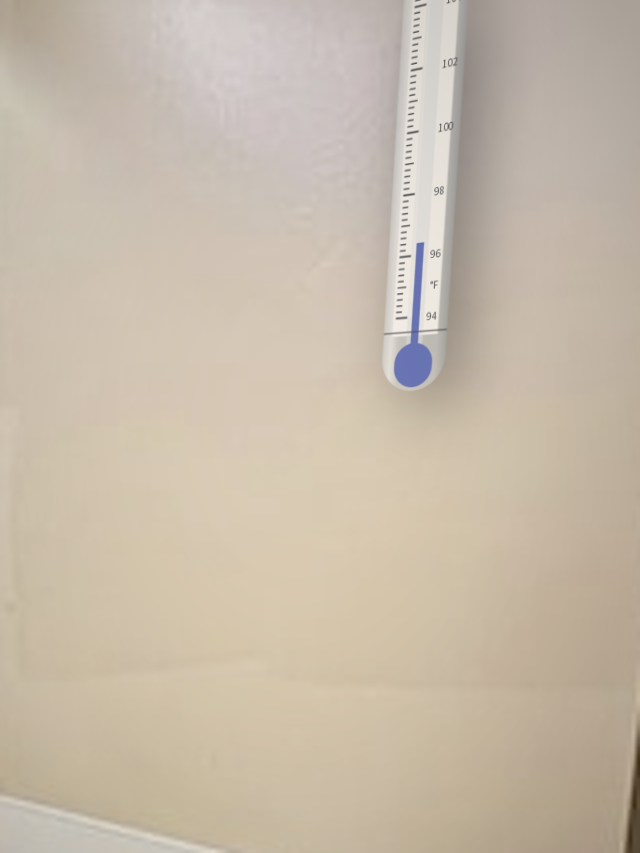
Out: {"value": 96.4, "unit": "°F"}
